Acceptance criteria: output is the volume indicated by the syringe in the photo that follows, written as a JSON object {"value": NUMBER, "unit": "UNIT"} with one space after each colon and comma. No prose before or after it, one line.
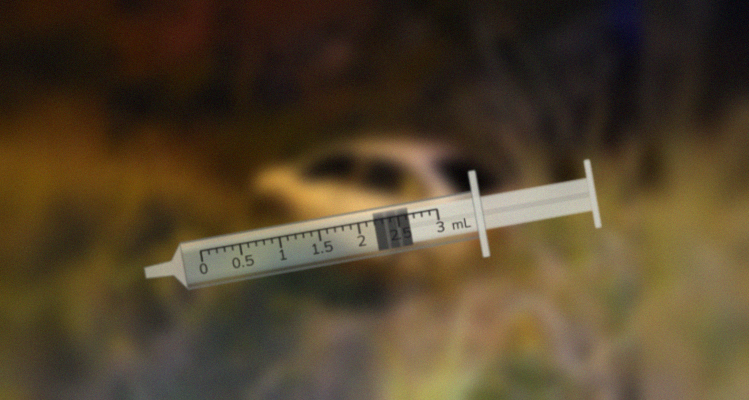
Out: {"value": 2.2, "unit": "mL"}
